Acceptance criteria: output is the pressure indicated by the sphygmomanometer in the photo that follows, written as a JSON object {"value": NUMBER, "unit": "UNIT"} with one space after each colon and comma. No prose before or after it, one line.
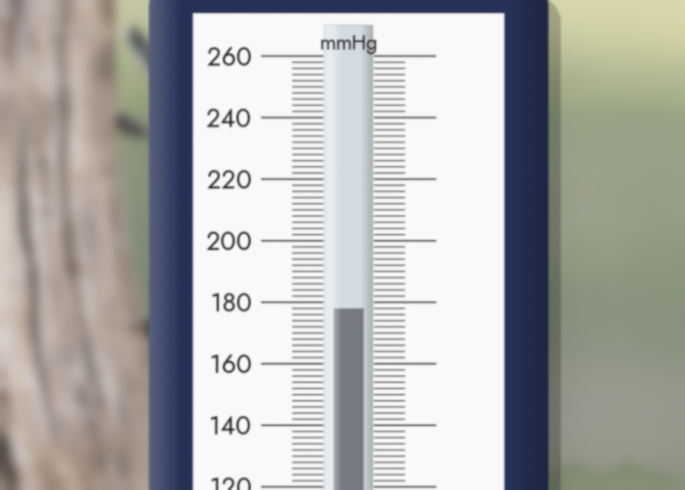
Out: {"value": 178, "unit": "mmHg"}
